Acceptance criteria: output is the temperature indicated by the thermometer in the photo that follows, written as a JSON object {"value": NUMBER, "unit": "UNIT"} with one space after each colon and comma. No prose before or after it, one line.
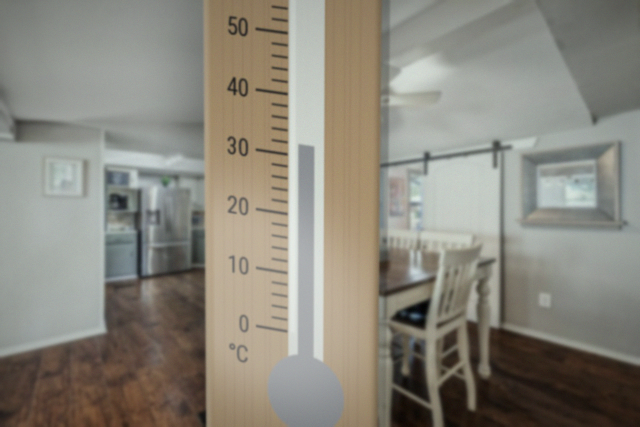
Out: {"value": 32, "unit": "°C"}
